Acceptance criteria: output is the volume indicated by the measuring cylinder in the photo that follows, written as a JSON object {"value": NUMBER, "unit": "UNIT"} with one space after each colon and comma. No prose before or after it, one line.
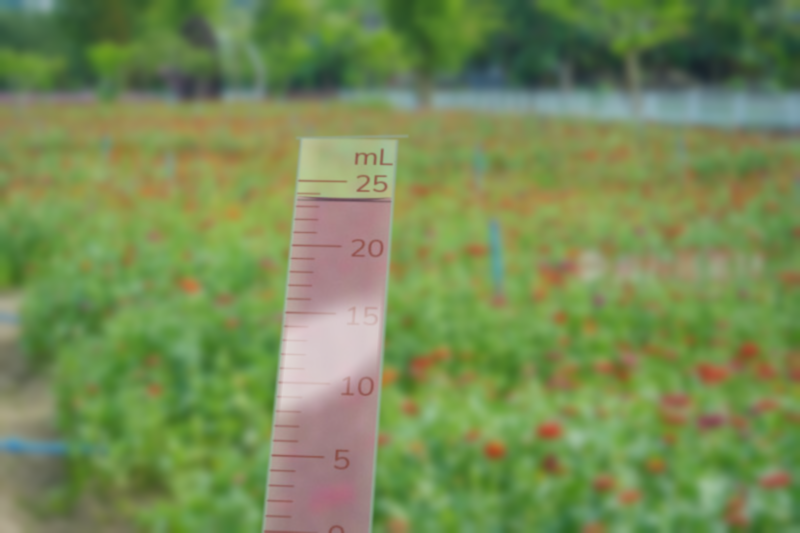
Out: {"value": 23.5, "unit": "mL"}
